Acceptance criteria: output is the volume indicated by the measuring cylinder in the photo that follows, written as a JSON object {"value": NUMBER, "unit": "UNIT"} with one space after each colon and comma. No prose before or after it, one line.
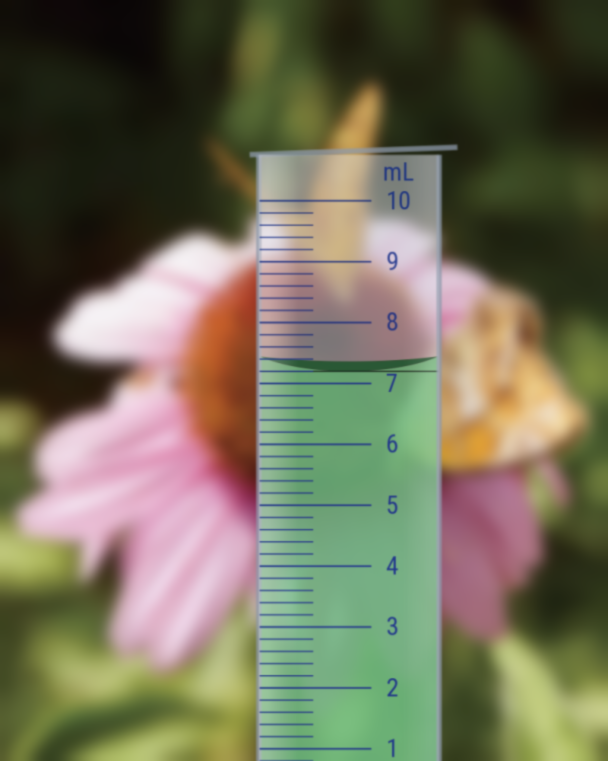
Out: {"value": 7.2, "unit": "mL"}
